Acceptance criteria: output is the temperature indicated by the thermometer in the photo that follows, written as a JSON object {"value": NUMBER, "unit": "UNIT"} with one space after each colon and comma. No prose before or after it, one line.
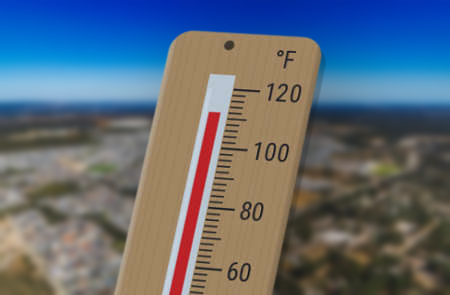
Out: {"value": 112, "unit": "°F"}
